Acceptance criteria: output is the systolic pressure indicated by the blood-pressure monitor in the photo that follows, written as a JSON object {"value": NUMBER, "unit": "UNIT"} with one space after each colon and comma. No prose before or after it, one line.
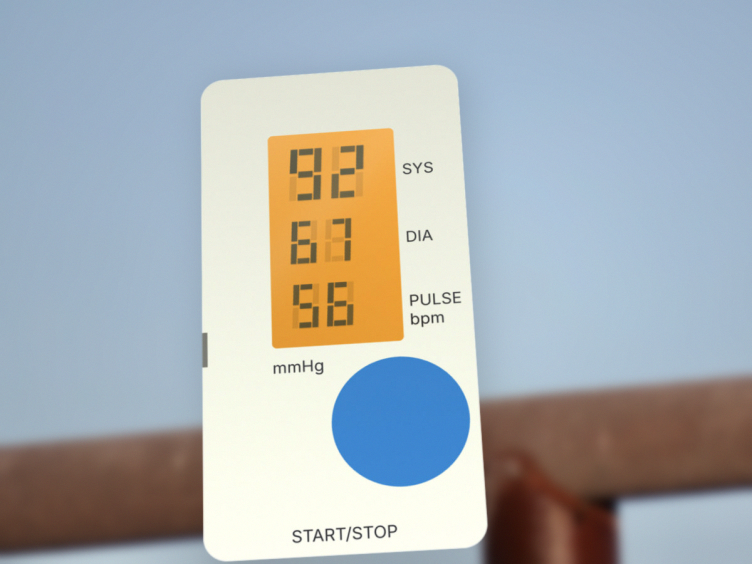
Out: {"value": 92, "unit": "mmHg"}
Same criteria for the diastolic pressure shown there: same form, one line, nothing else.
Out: {"value": 67, "unit": "mmHg"}
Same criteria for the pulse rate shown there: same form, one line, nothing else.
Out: {"value": 56, "unit": "bpm"}
